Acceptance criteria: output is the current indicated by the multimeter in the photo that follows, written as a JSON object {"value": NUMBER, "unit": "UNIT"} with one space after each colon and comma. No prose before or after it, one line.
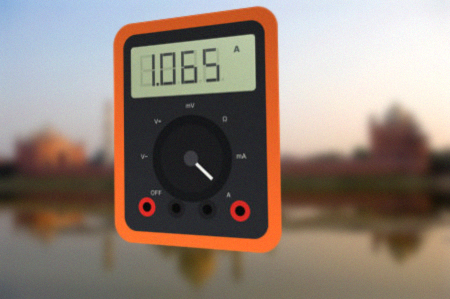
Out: {"value": 1.065, "unit": "A"}
